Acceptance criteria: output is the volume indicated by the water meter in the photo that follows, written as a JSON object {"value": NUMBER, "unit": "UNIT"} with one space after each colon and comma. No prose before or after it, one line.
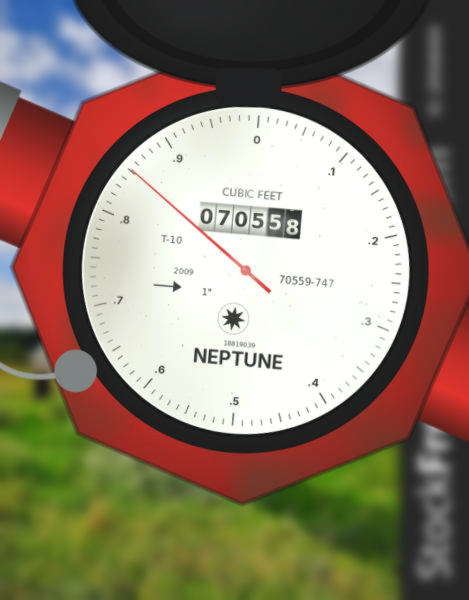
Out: {"value": 70557.85, "unit": "ft³"}
